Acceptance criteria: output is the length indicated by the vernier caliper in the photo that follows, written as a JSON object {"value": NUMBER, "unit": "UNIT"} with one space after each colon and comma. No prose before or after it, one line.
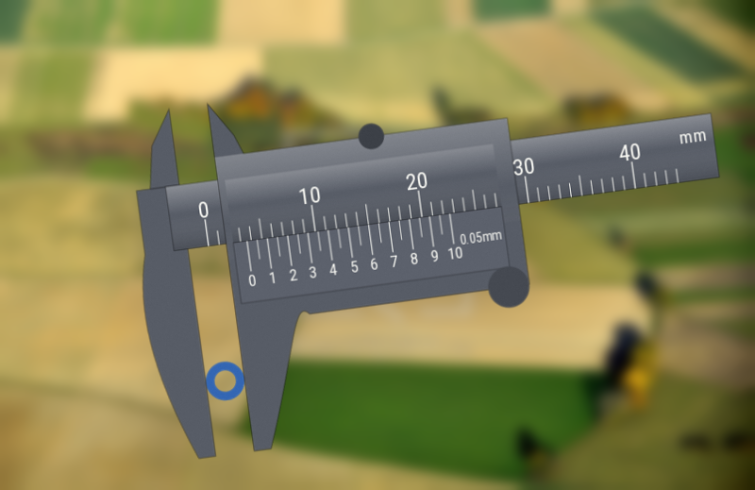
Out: {"value": 3.6, "unit": "mm"}
